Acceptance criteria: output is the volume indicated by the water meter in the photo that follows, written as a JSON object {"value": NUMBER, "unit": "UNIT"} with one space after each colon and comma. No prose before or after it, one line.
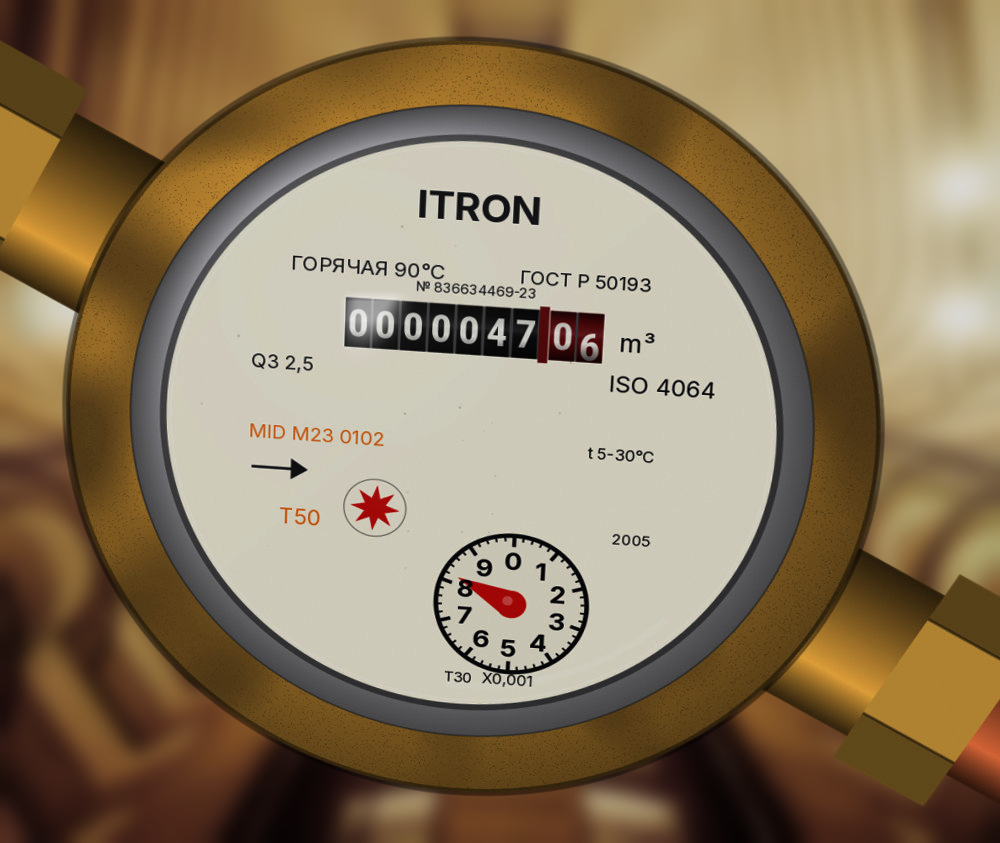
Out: {"value": 47.058, "unit": "m³"}
